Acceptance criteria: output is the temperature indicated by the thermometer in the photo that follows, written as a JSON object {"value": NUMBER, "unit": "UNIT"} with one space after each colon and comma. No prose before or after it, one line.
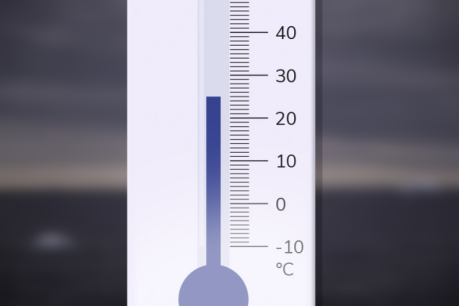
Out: {"value": 25, "unit": "°C"}
